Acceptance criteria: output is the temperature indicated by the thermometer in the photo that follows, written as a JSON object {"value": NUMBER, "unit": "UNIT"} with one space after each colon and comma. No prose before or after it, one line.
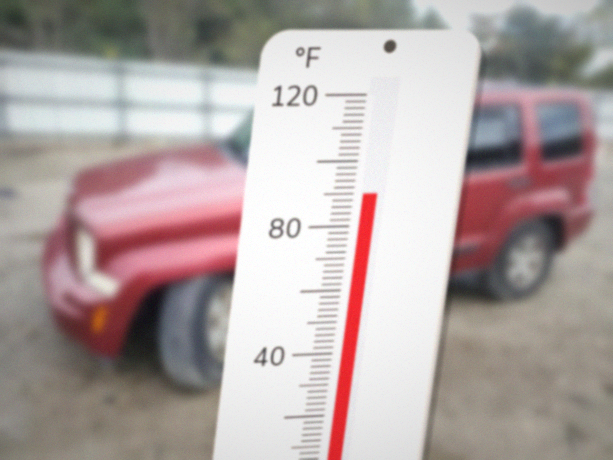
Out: {"value": 90, "unit": "°F"}
